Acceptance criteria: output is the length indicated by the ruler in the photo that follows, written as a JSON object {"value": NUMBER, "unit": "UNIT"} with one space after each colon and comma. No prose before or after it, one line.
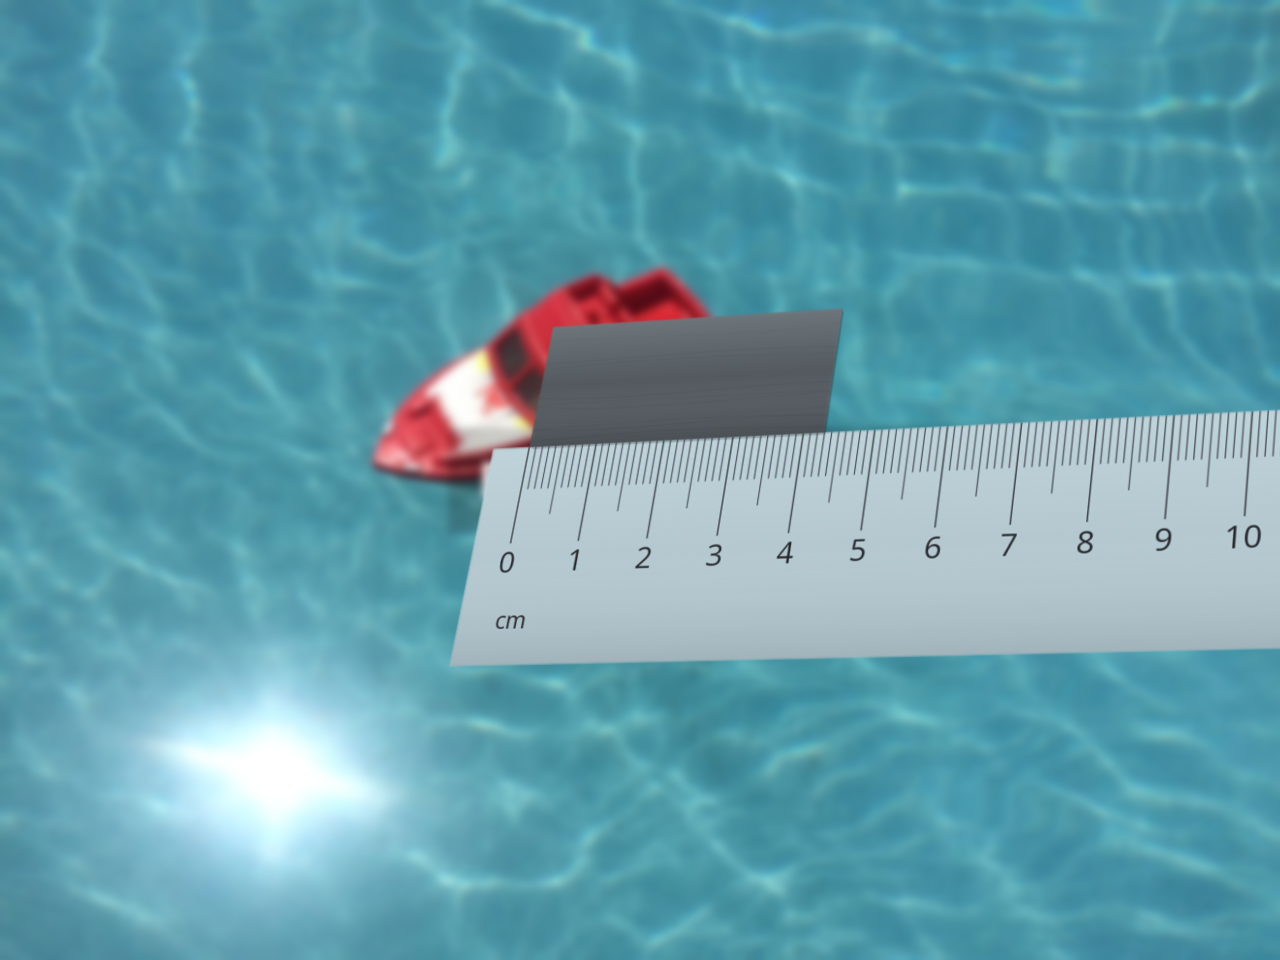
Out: {"value": 4.3, "unit": "cm"}
